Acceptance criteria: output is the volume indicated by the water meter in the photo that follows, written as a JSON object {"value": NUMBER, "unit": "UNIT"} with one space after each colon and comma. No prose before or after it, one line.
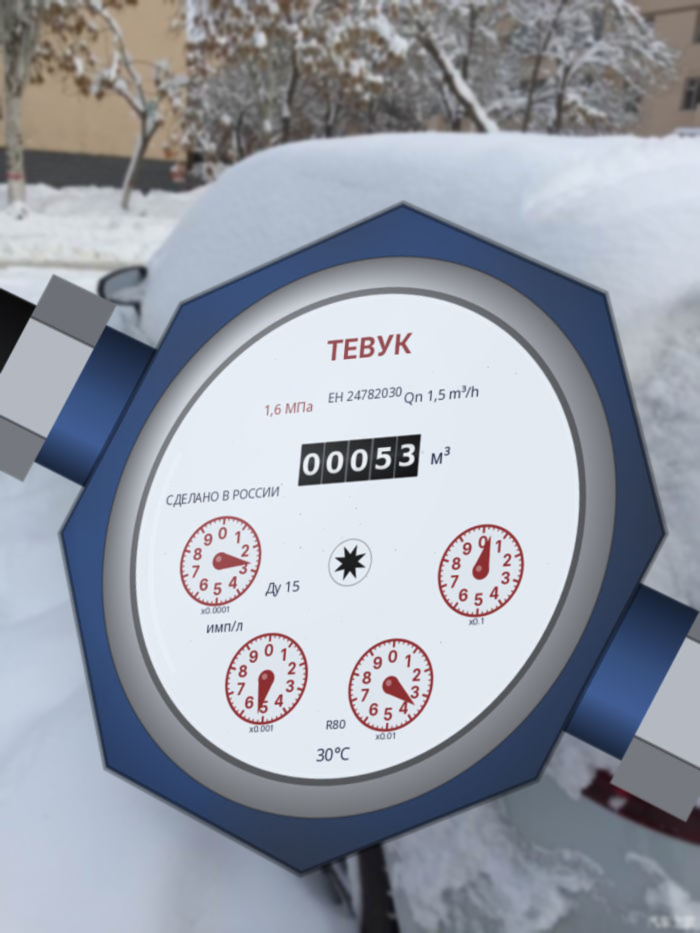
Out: {"value": 53.0352, "unit": "m³"}
